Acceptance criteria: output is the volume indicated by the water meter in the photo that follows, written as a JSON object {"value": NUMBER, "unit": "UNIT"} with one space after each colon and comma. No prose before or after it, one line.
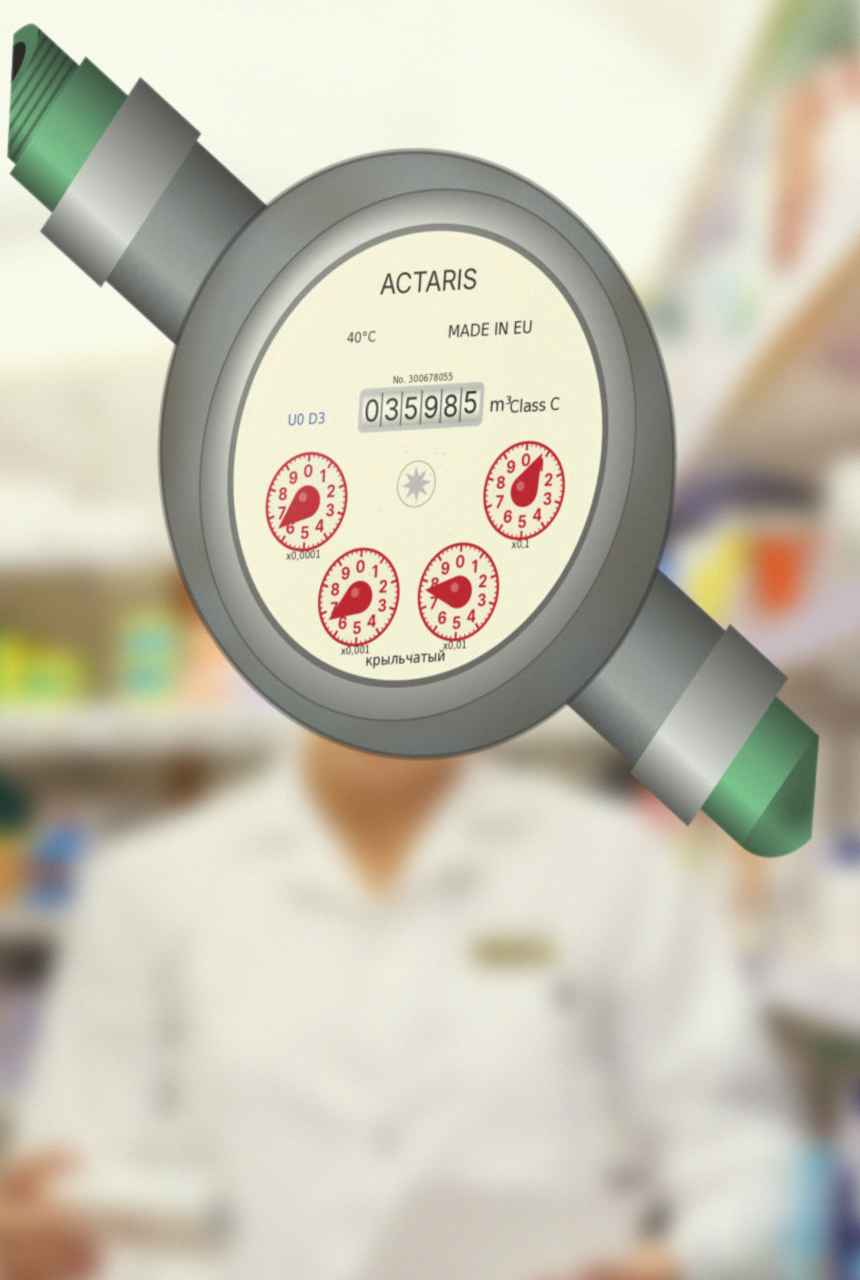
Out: {"value": 35985.0766, "unit": "m³"}
